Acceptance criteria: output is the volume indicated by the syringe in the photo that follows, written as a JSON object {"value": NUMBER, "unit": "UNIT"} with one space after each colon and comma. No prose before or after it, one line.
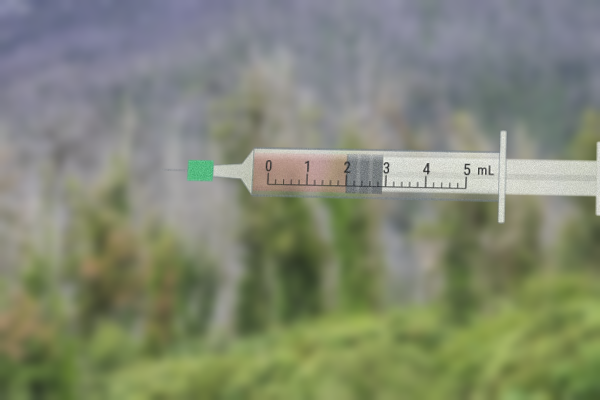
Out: {"value": 2, "unit": "mL"}
